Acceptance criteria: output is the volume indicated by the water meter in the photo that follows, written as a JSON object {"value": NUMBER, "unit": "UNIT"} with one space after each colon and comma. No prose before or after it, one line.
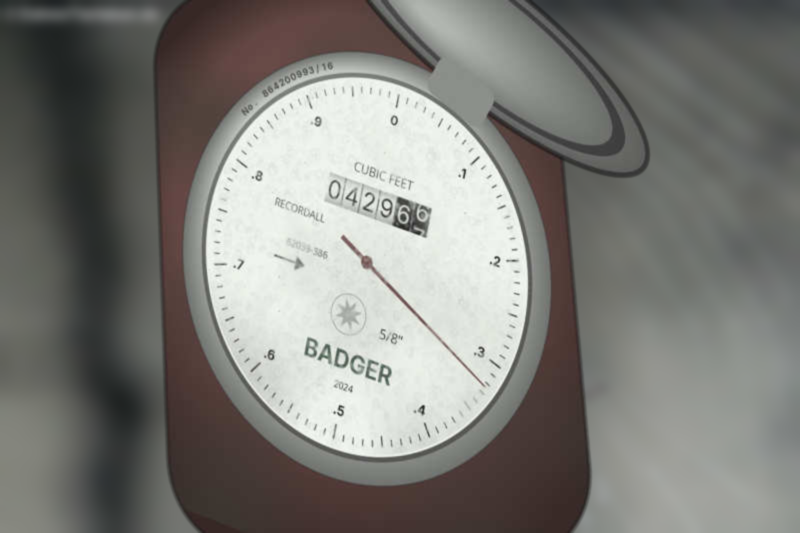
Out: {"value": 42966.32, "unit": "ft³"}
